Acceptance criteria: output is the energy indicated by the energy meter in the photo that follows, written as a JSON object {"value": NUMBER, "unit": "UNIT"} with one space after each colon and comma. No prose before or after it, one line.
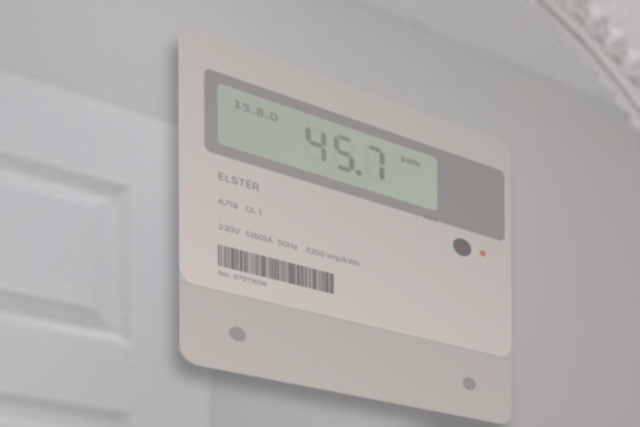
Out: {"value": 45.7, "unit": "kWh"}
